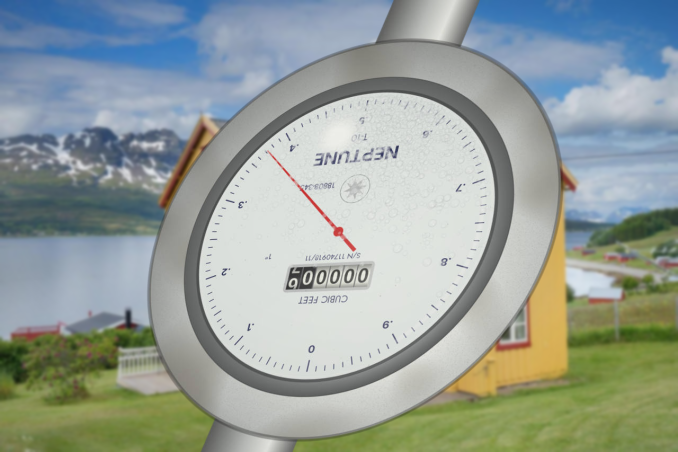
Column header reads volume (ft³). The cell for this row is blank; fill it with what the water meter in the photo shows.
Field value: 6.37 ft³
